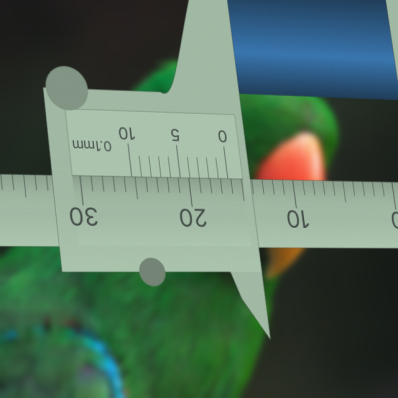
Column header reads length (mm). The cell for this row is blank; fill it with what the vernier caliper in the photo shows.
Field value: 16.3 mm
